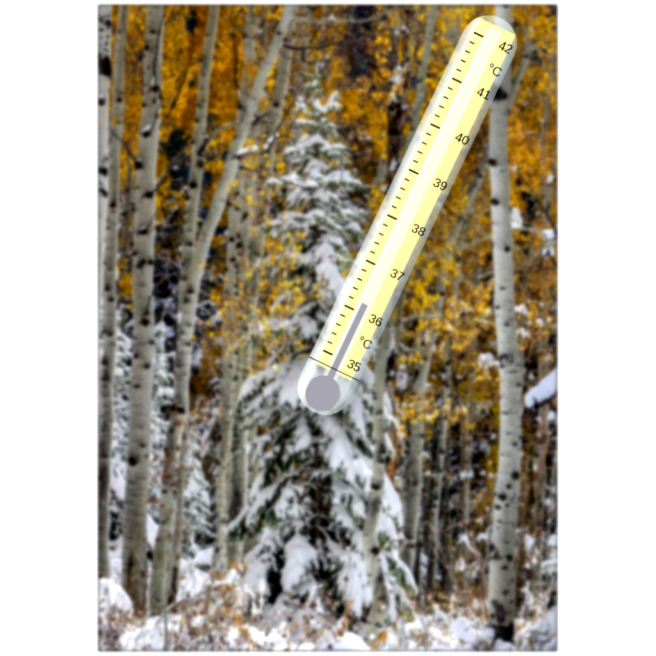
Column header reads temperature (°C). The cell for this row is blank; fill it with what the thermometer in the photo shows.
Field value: 36.2 °C
